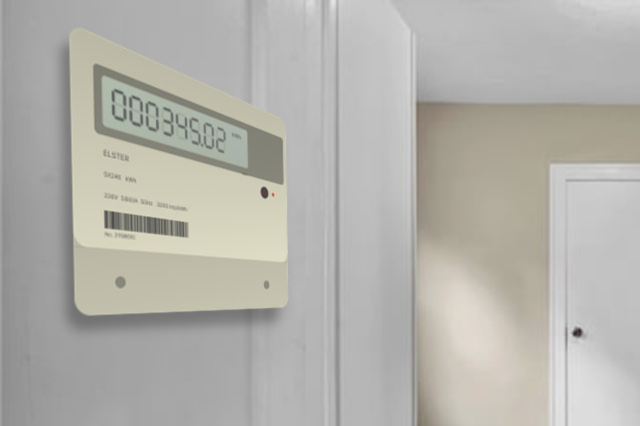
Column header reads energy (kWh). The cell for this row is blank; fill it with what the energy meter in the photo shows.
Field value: 345.02 kWh
